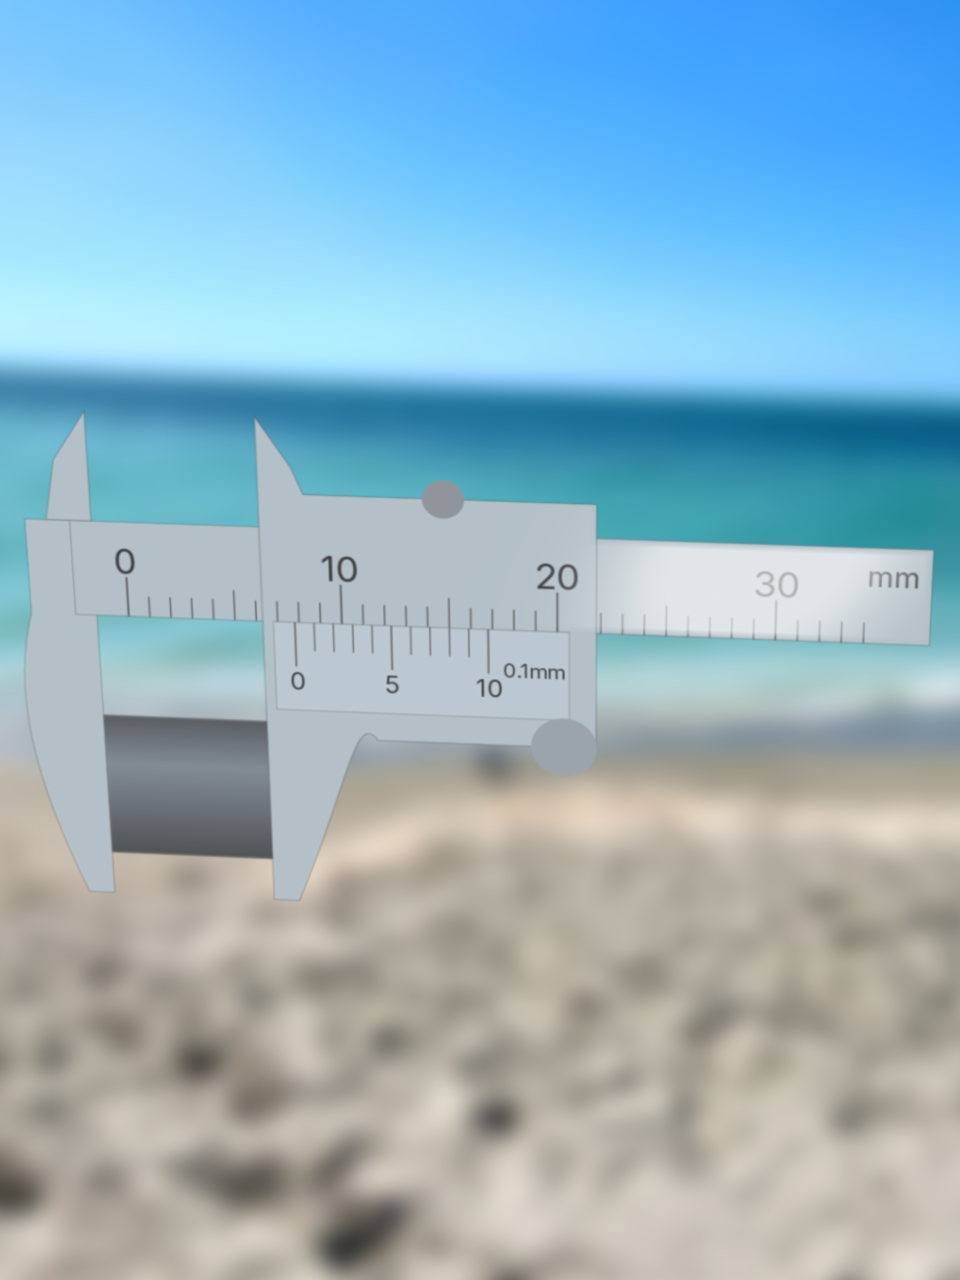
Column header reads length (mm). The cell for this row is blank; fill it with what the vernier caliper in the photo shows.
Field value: 7.8 mm
